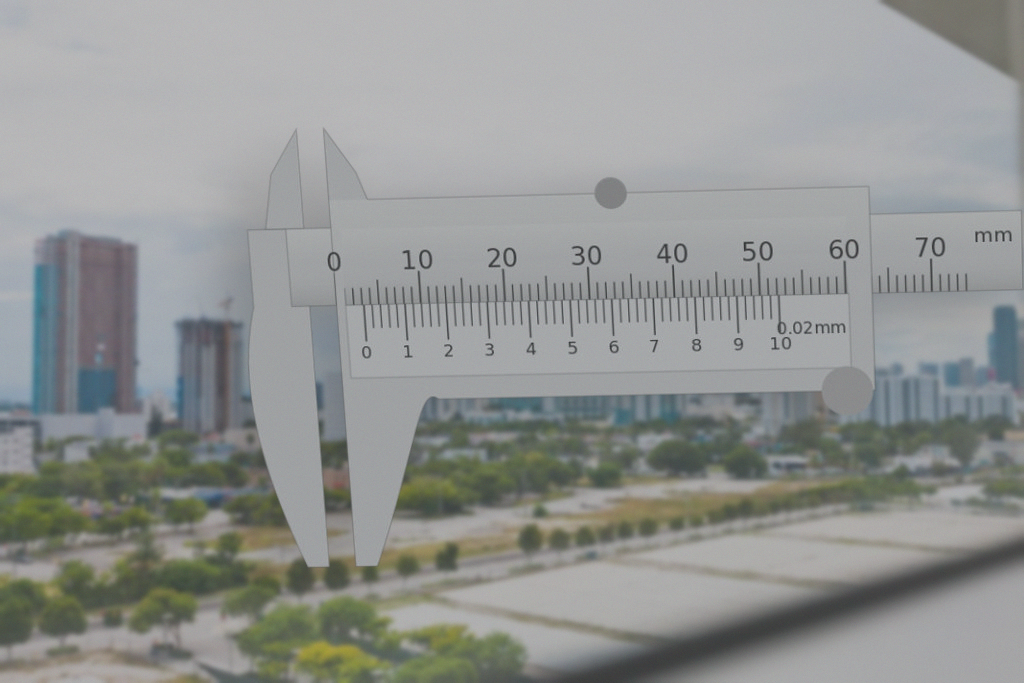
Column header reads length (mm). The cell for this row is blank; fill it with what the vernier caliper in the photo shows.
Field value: 3.2 mm
